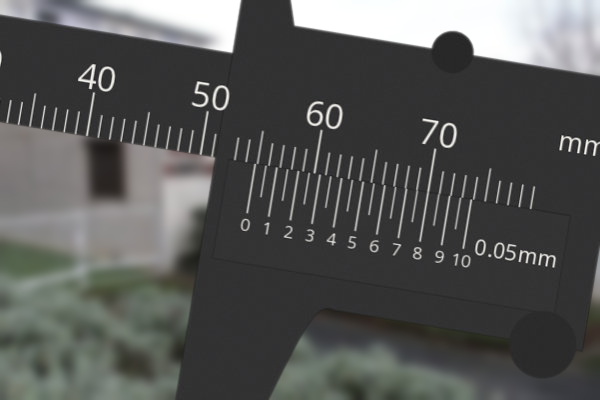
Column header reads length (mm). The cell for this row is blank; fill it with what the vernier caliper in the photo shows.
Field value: 54.8 mm
